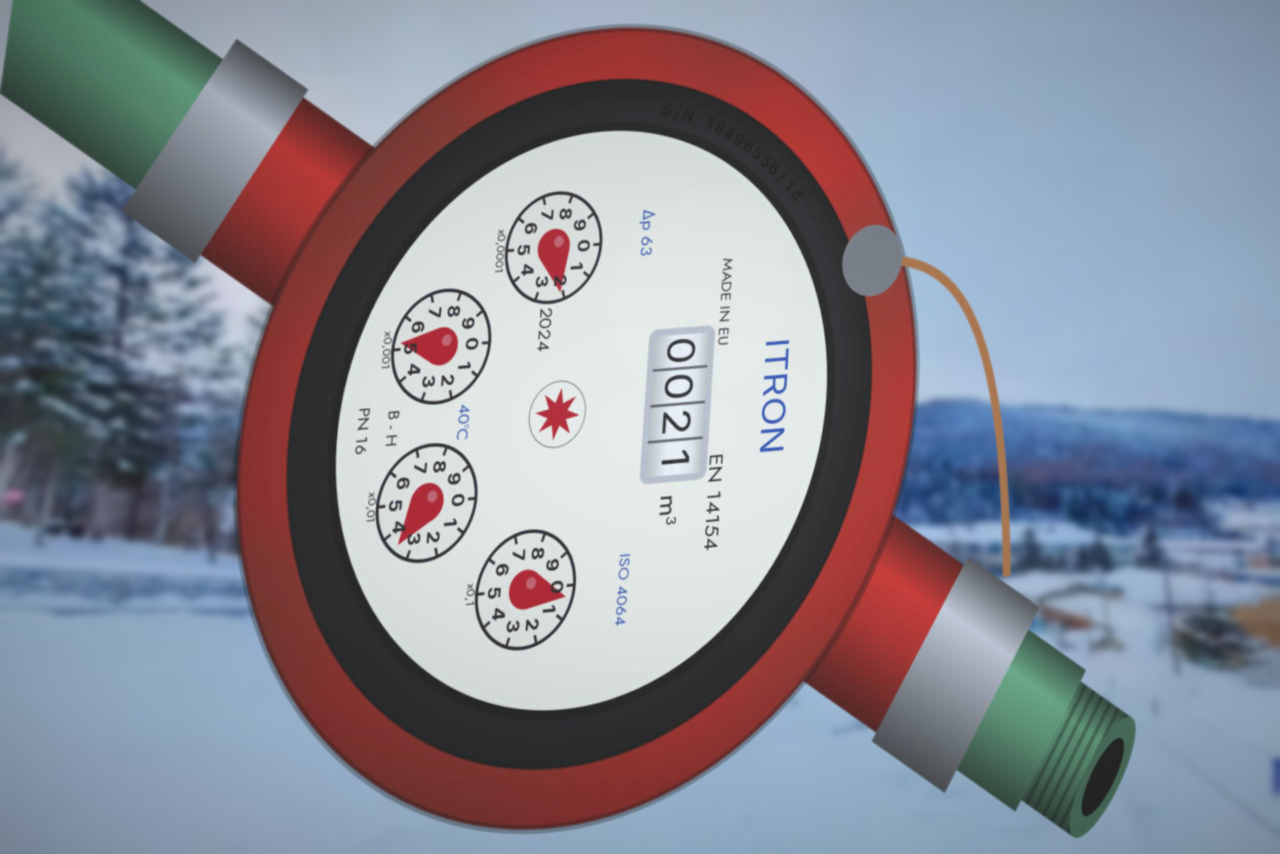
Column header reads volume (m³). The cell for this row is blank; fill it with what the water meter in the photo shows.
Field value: 21.0352 m³
